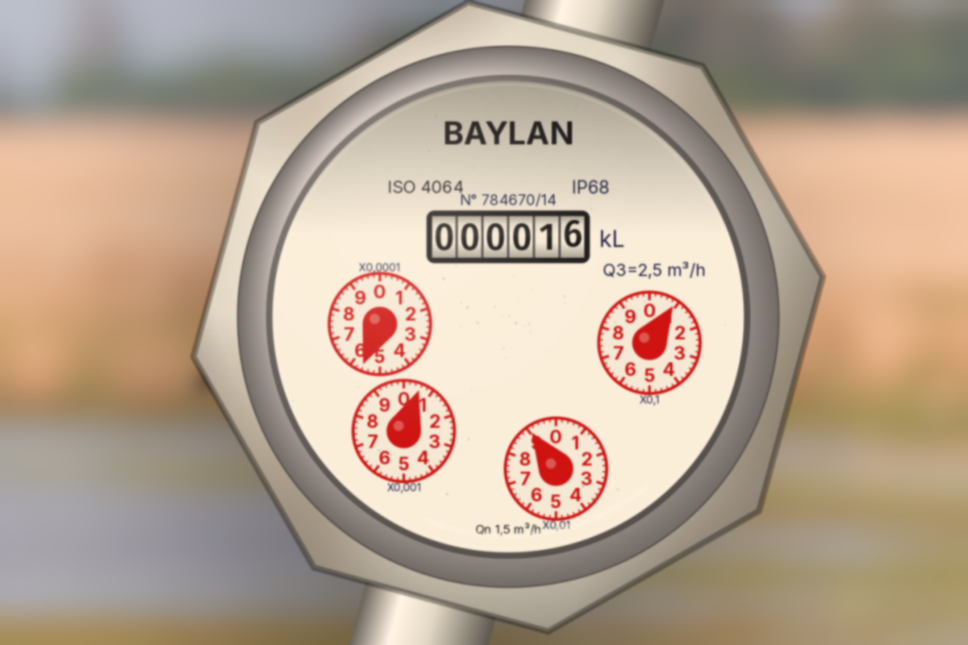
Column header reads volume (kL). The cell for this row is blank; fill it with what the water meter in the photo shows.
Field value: 16.0905 kL
